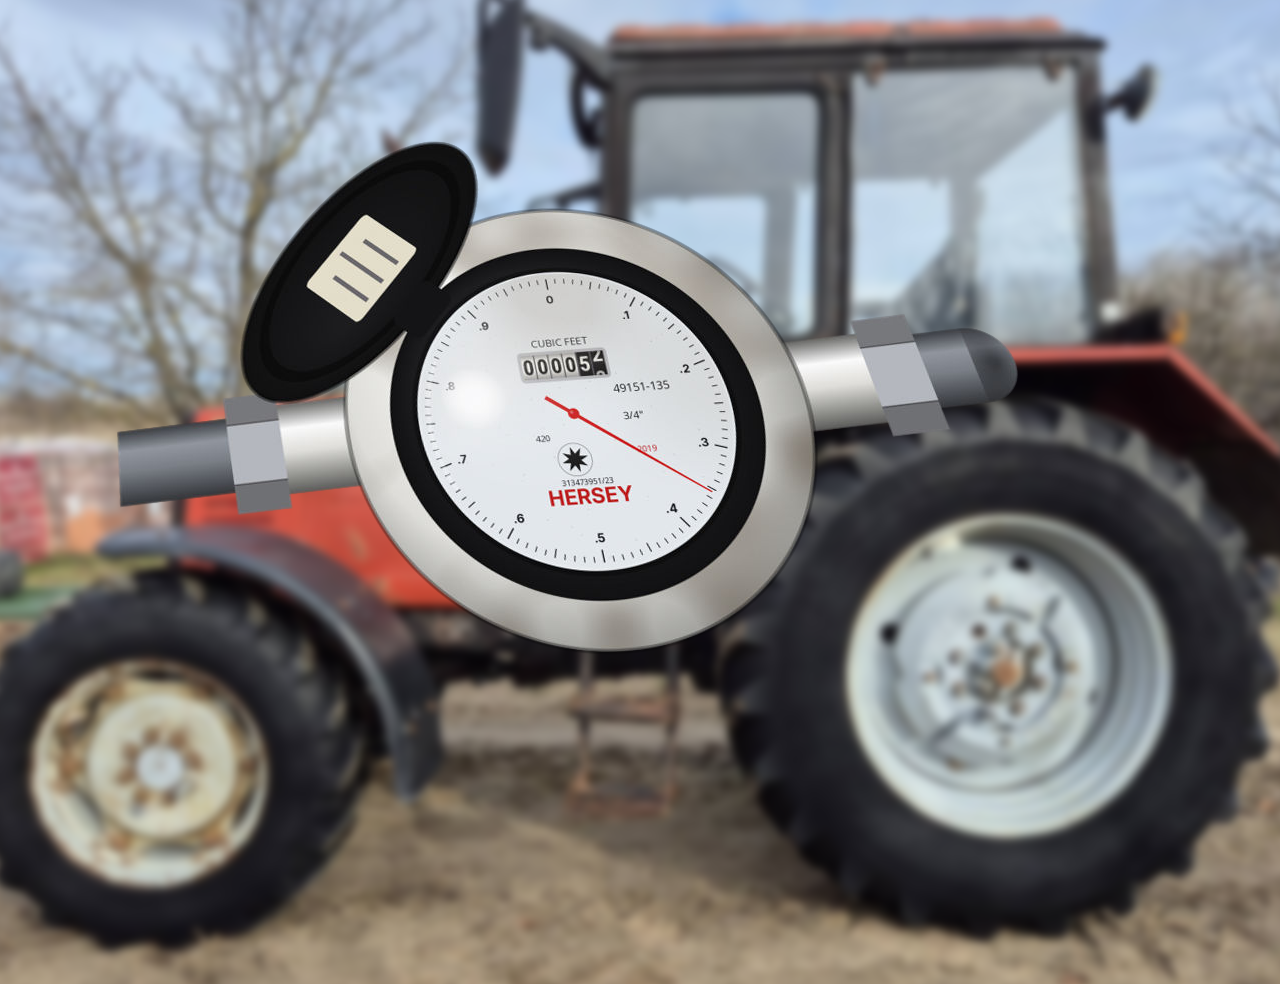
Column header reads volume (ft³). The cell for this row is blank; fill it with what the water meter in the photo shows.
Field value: 52.35 ft³
